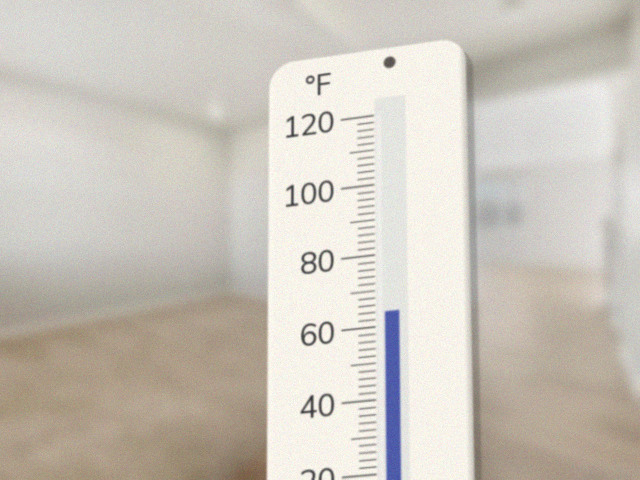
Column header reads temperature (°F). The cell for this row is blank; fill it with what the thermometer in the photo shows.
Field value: 64 °F
